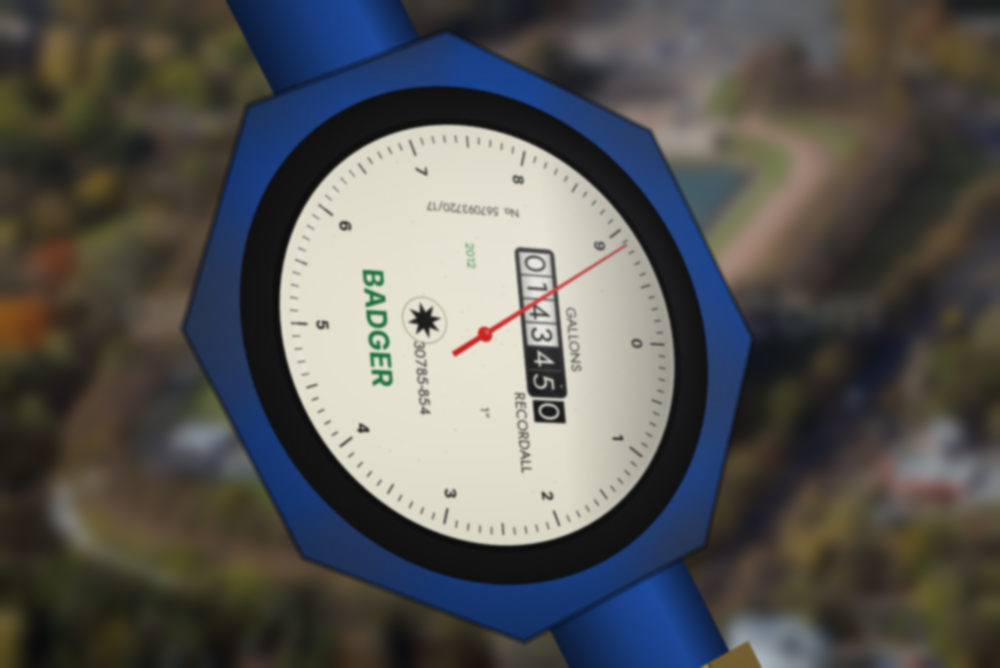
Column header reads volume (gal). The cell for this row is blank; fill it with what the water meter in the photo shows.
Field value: 143449.1 gal
